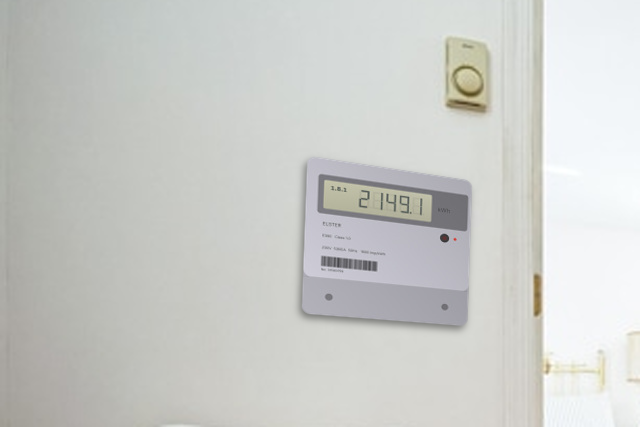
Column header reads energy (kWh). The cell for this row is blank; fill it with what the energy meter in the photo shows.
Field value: 2149.1 kWh
